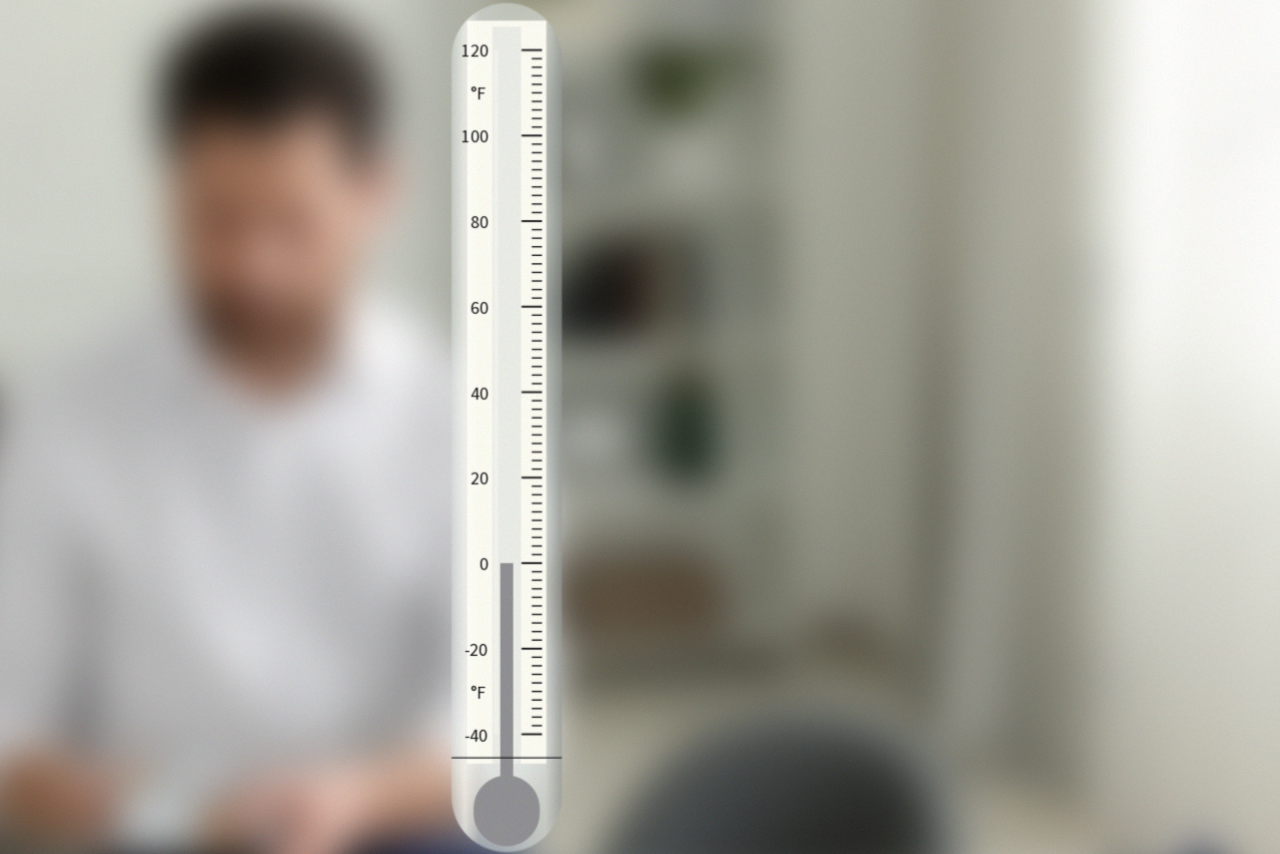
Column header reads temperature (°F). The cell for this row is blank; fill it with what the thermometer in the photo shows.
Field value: 0 °F
